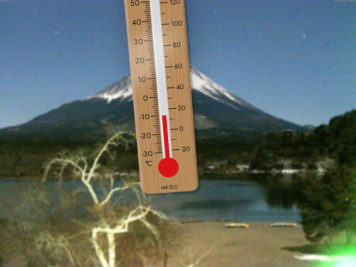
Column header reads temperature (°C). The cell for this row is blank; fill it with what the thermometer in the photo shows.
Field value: -10 °C
